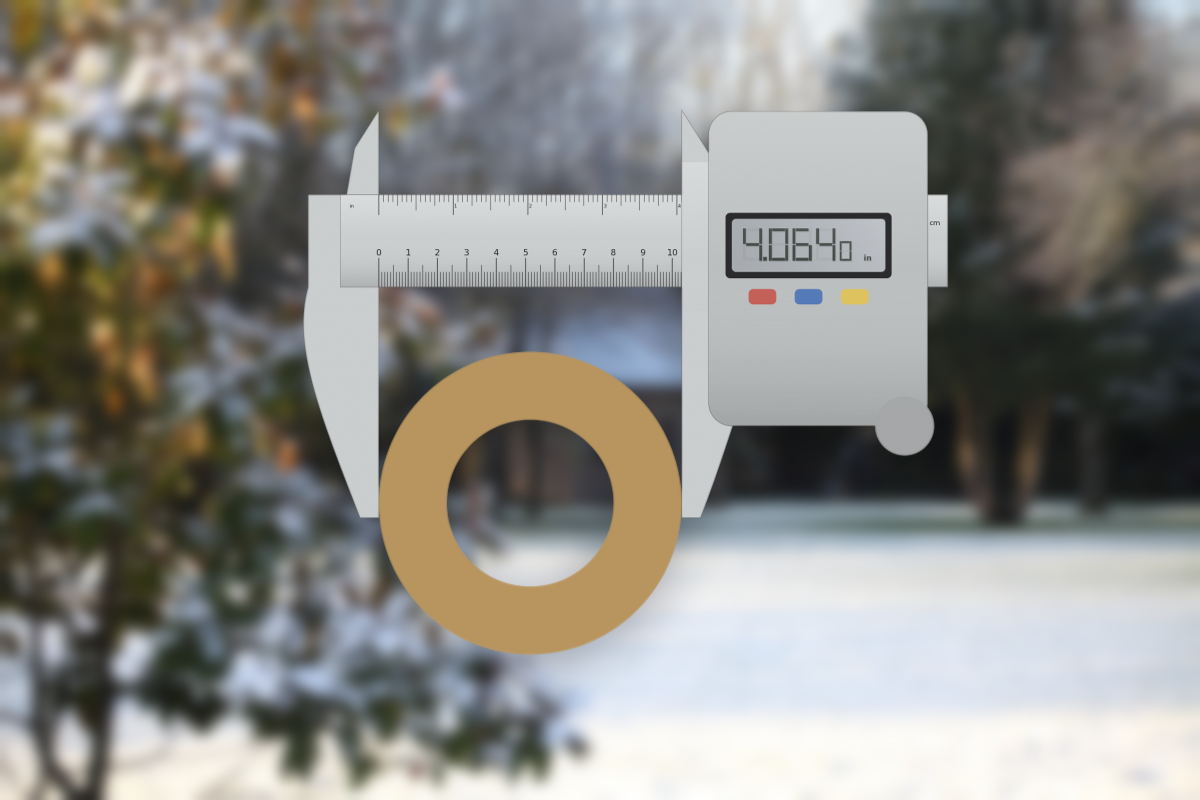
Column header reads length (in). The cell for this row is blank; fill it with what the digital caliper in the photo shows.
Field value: 4.0640 in
